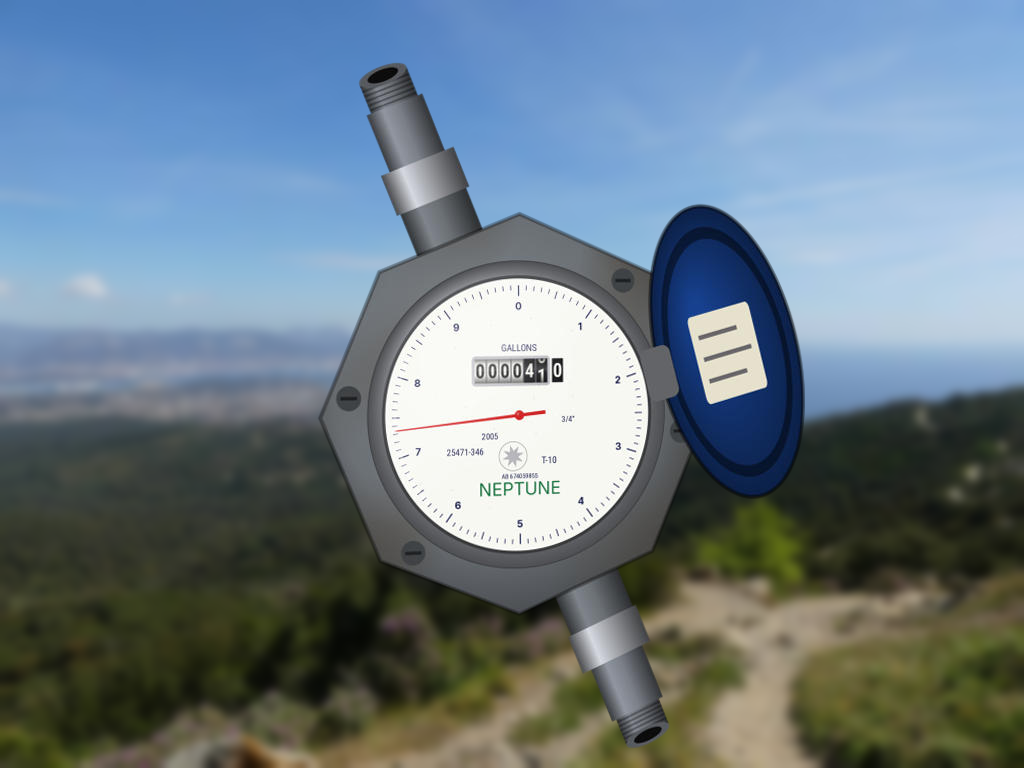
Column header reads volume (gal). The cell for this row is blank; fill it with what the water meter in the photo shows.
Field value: 407.3 gal
